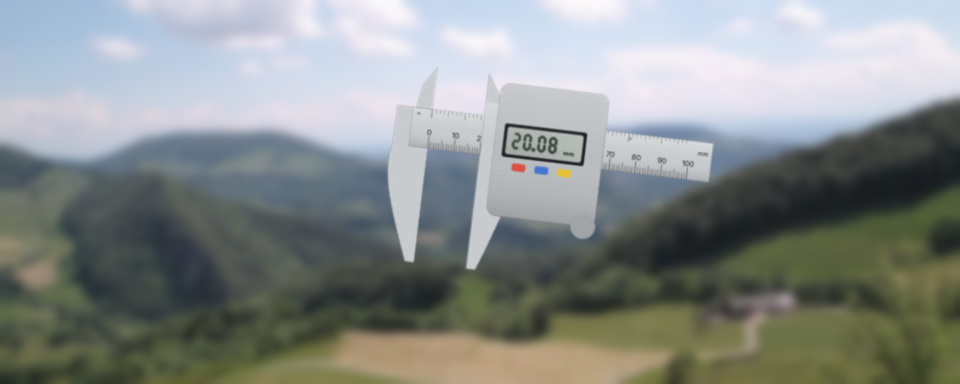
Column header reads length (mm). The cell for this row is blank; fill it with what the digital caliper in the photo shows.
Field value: 20.08 mm
